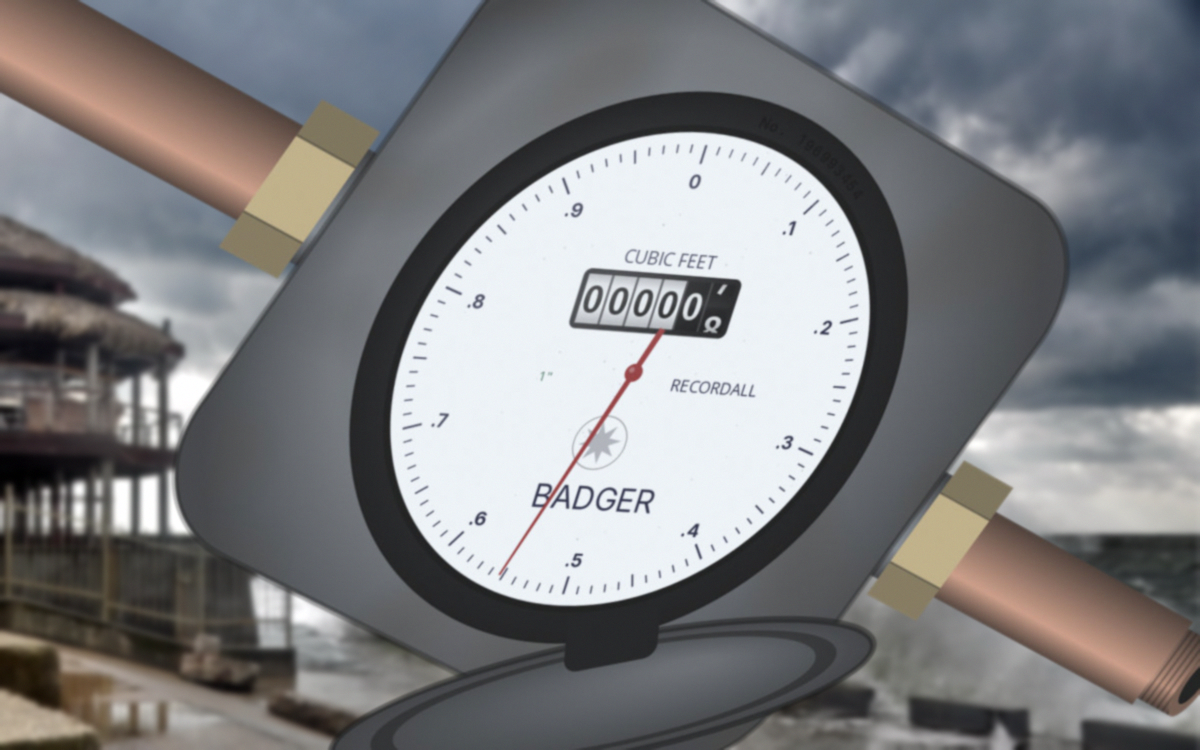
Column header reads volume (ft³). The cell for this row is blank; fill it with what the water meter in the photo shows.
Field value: 7.55 ft³
